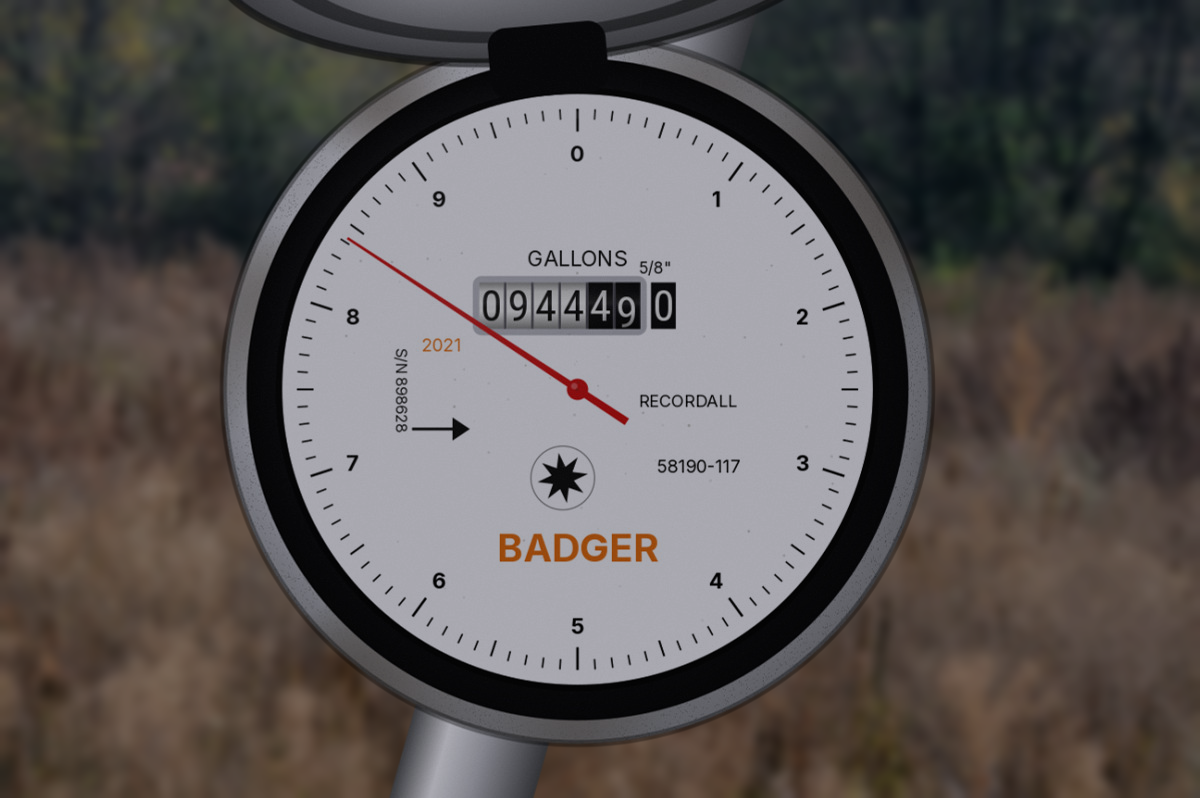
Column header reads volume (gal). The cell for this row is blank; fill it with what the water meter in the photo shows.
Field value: 944488.4 gal
